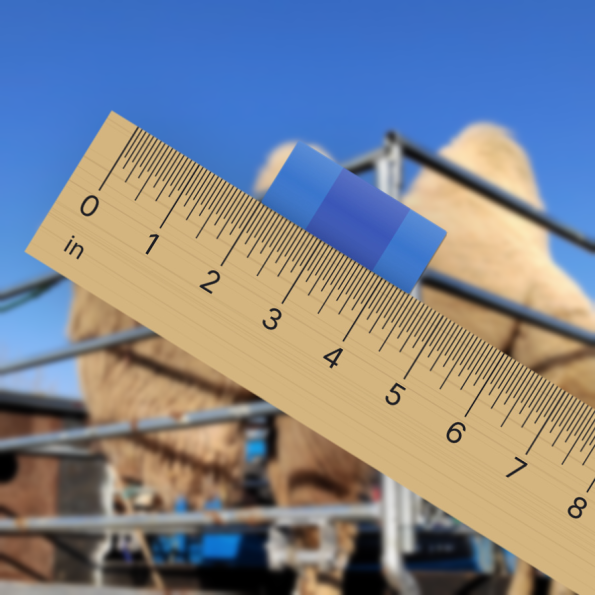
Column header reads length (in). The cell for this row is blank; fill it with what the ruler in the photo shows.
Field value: 2.4375 in
